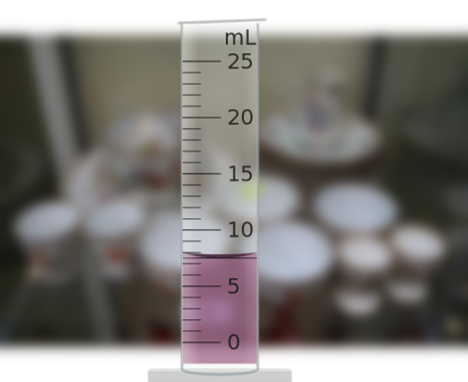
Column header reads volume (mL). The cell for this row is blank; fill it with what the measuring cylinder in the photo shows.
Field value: 7.5 mL
